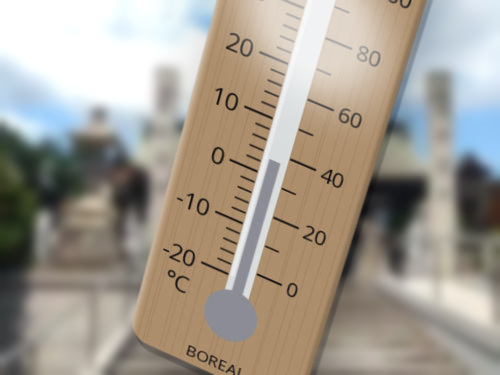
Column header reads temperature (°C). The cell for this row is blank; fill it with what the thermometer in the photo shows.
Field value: 3 °C
